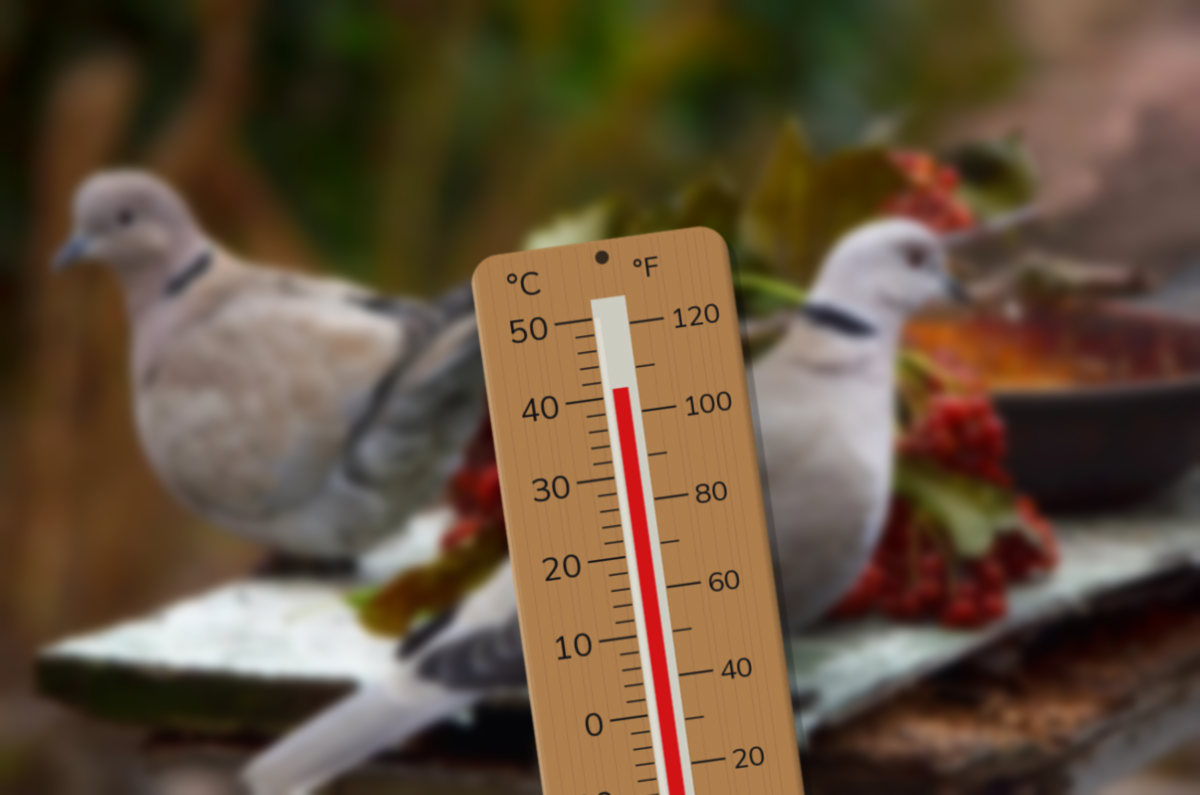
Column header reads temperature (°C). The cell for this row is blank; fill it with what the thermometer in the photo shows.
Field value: 41 °C
